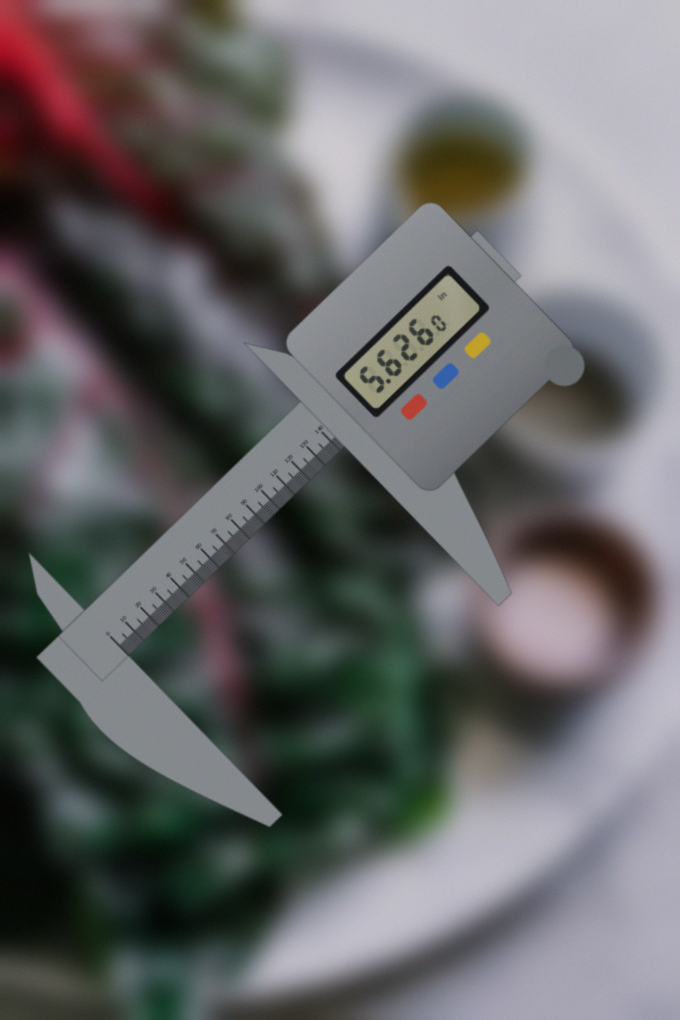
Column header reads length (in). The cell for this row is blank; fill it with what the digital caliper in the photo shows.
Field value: 5.6260 in
